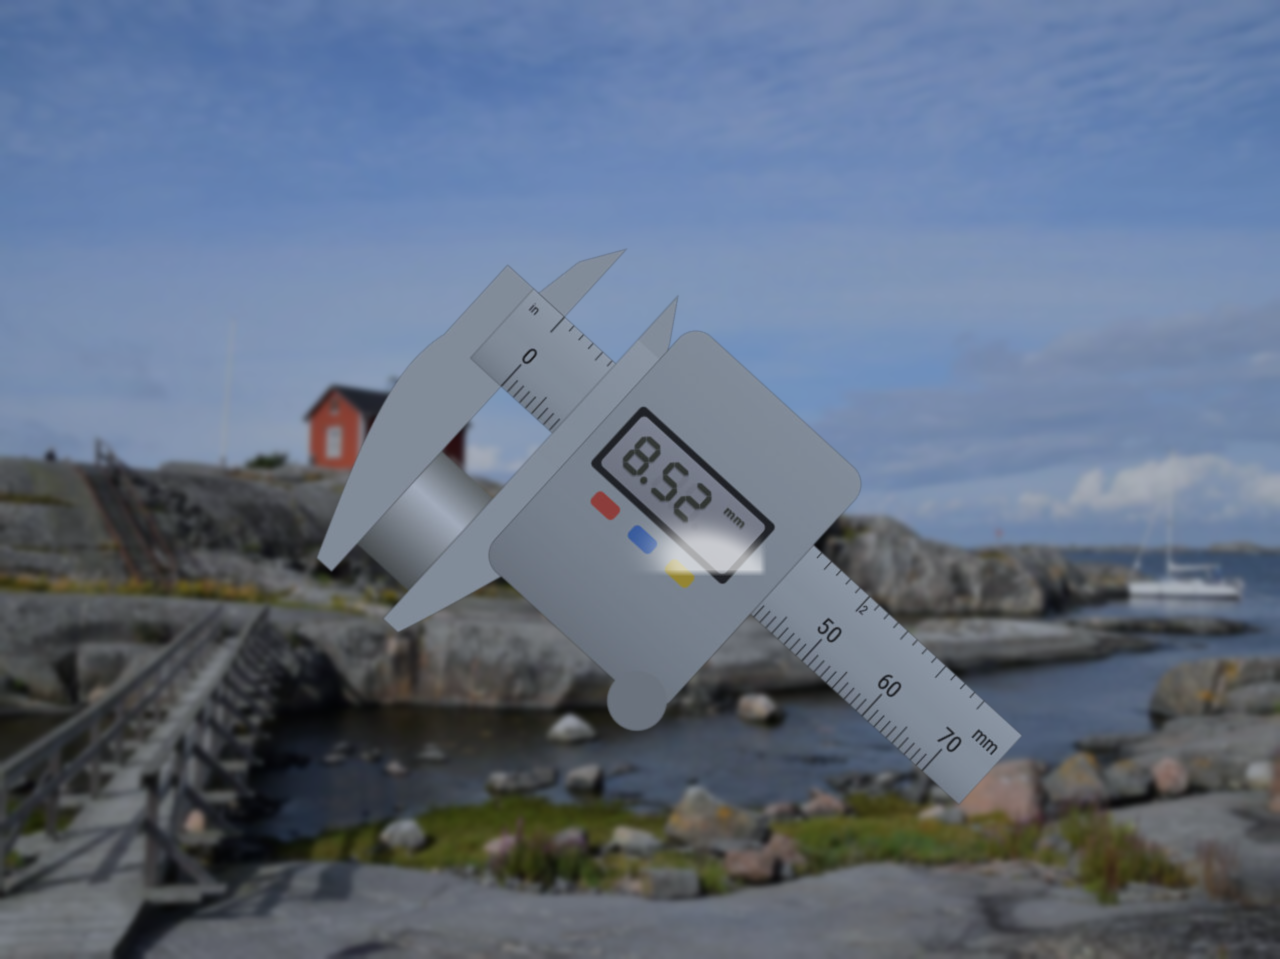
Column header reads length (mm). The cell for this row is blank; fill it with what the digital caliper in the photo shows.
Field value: 8.52 mm
